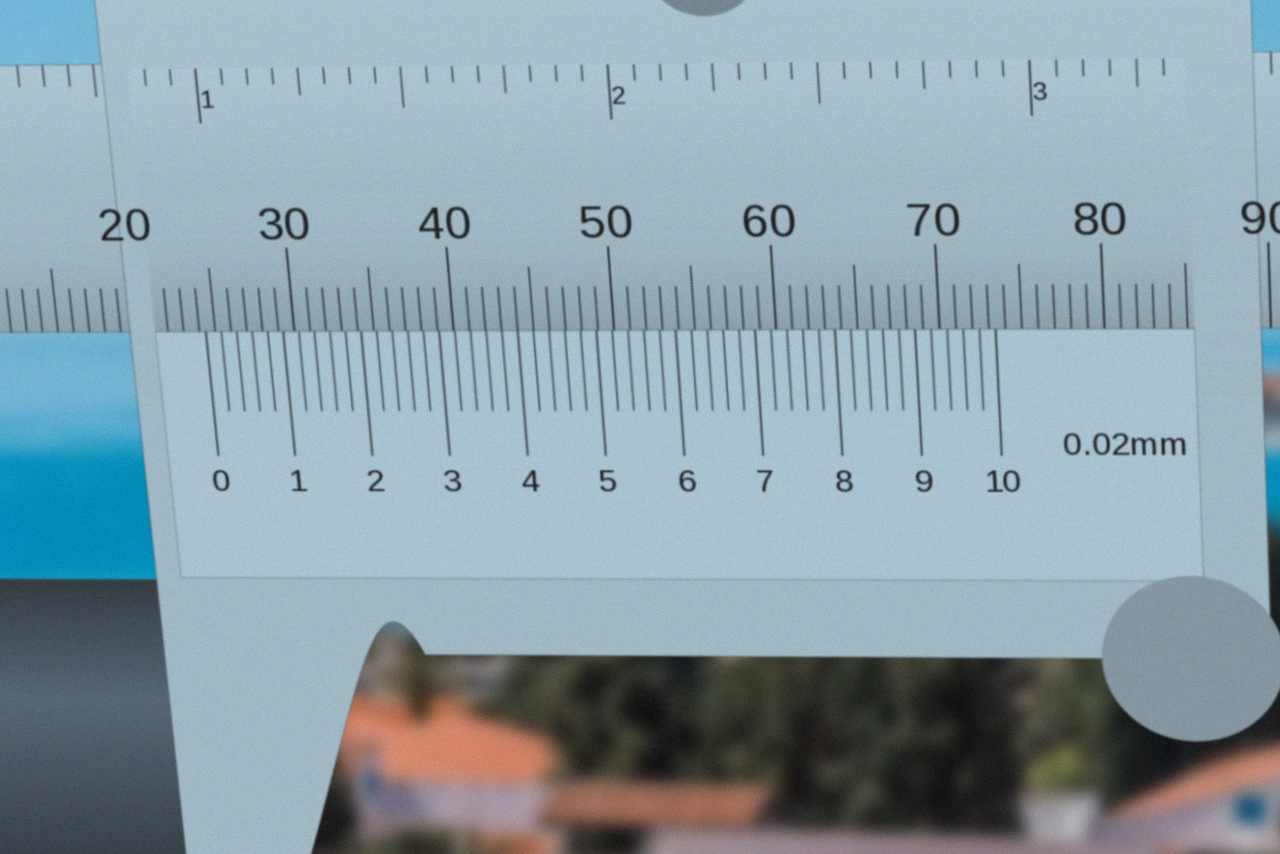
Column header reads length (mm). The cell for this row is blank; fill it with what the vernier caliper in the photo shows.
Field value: 24.4 mm
